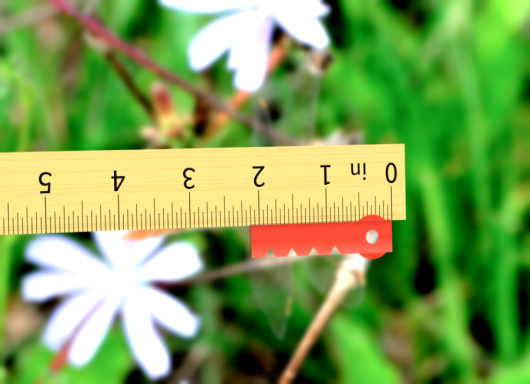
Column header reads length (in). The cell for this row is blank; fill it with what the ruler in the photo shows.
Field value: 2.125 in
